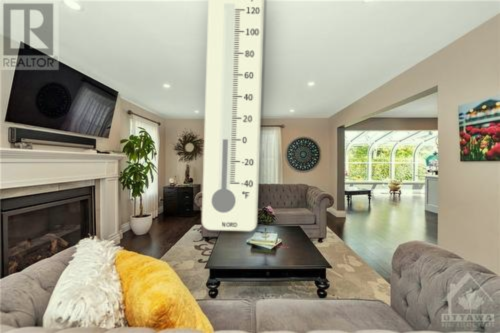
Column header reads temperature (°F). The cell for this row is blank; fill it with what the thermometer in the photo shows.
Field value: 0 °F
